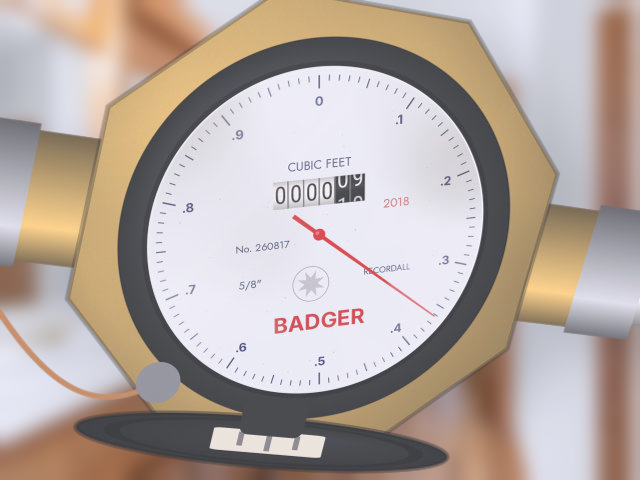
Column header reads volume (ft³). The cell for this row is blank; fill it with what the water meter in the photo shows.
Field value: 9.36 ft³
